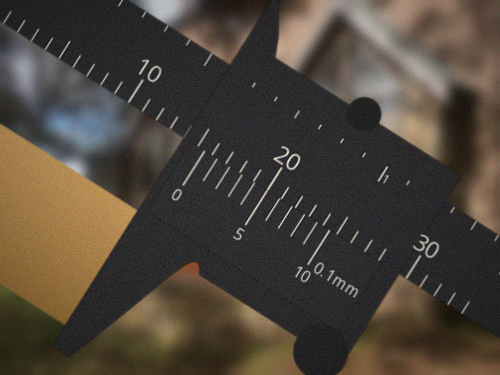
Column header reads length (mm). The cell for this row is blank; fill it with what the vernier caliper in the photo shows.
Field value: 15.5 mm
